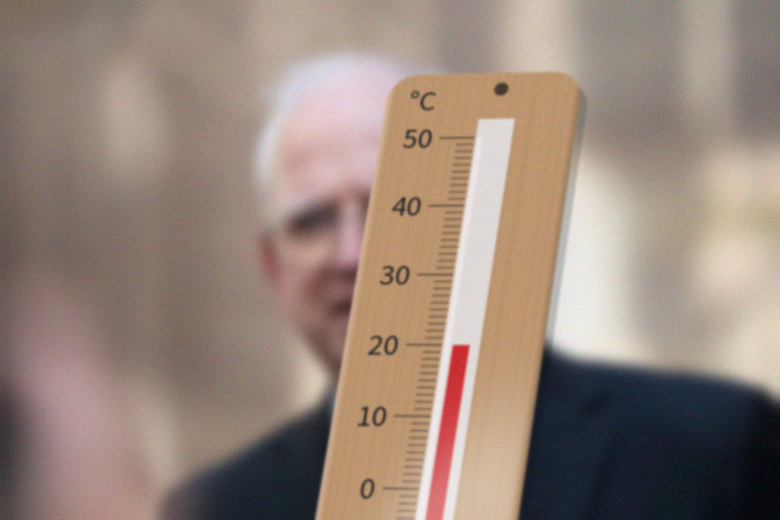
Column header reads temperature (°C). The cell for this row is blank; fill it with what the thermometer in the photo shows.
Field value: 20 °C
